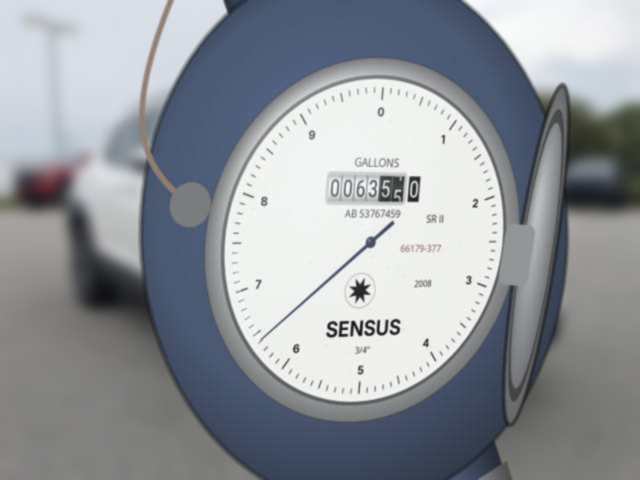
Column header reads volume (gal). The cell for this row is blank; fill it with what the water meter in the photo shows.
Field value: 63546.4 gal
